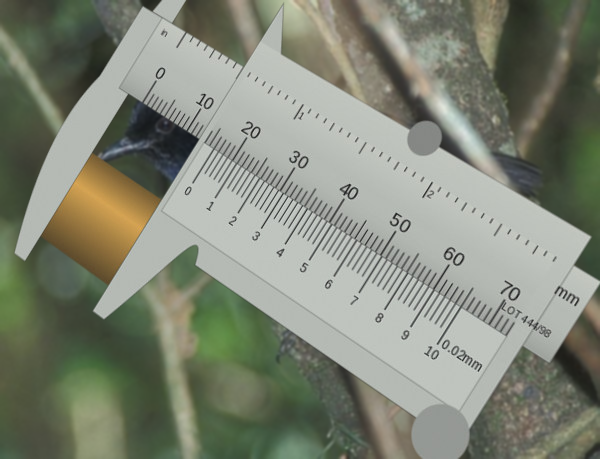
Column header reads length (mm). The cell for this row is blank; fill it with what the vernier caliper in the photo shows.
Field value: 16.0 mm
